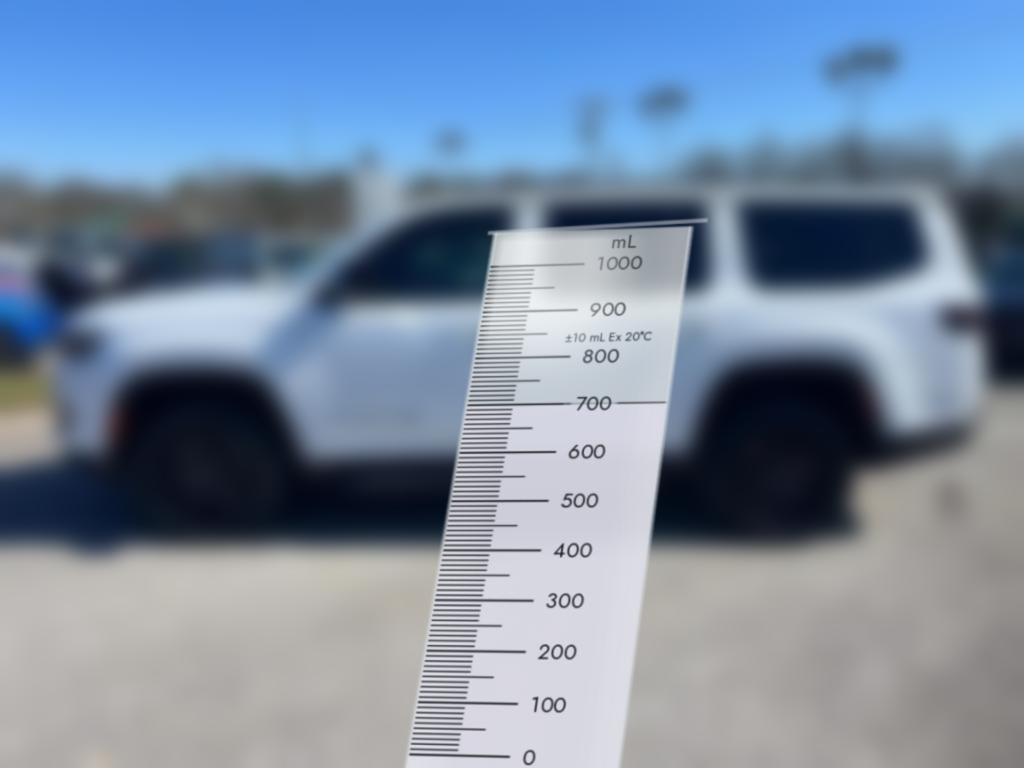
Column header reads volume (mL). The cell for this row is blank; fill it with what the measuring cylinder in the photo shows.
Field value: 700 mL
